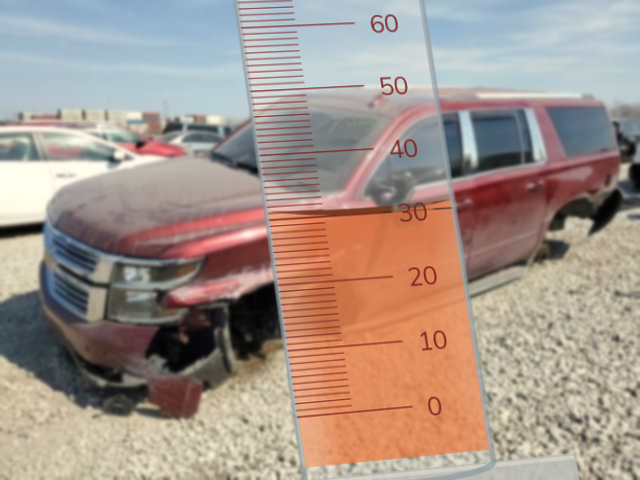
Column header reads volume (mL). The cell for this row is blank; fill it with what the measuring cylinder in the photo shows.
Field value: 30 mL
